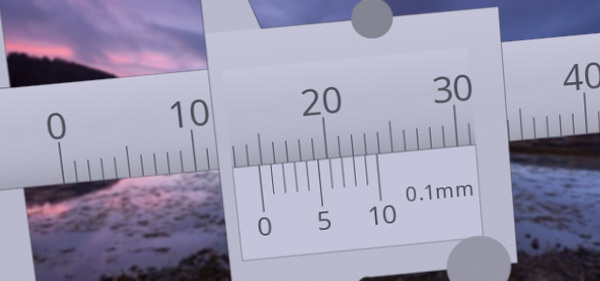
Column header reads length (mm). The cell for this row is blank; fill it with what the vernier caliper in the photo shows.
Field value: 14.8 mm
